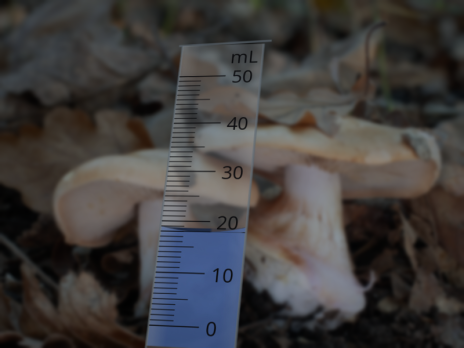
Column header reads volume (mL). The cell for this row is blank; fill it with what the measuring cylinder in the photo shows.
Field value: 18 mL
